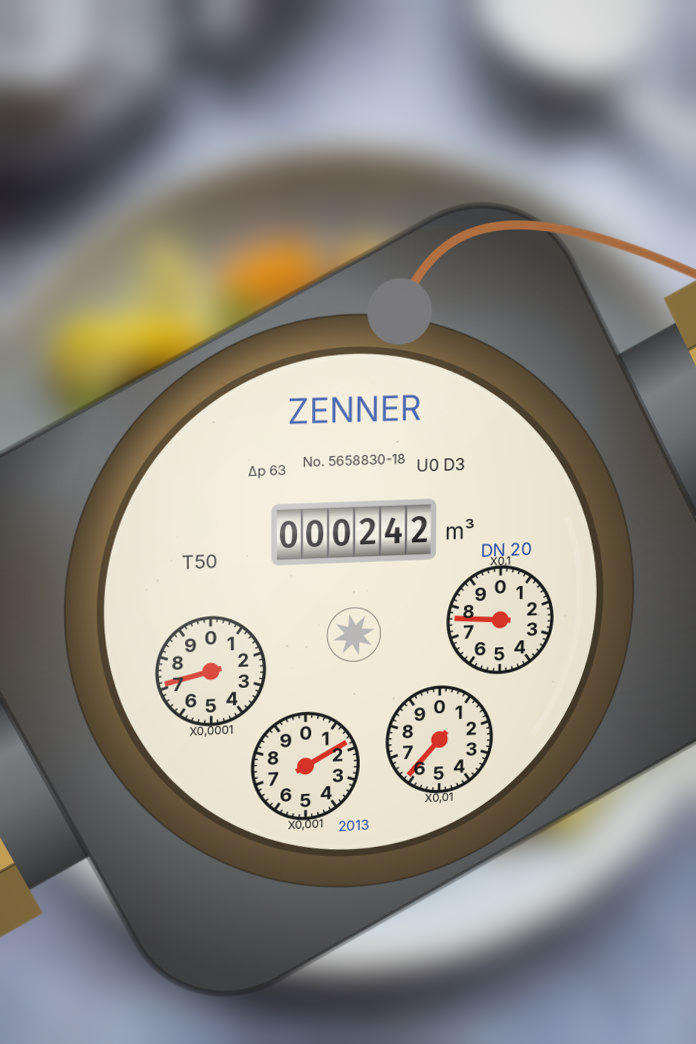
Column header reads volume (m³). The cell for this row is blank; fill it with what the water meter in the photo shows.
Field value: 242.7617 m³
